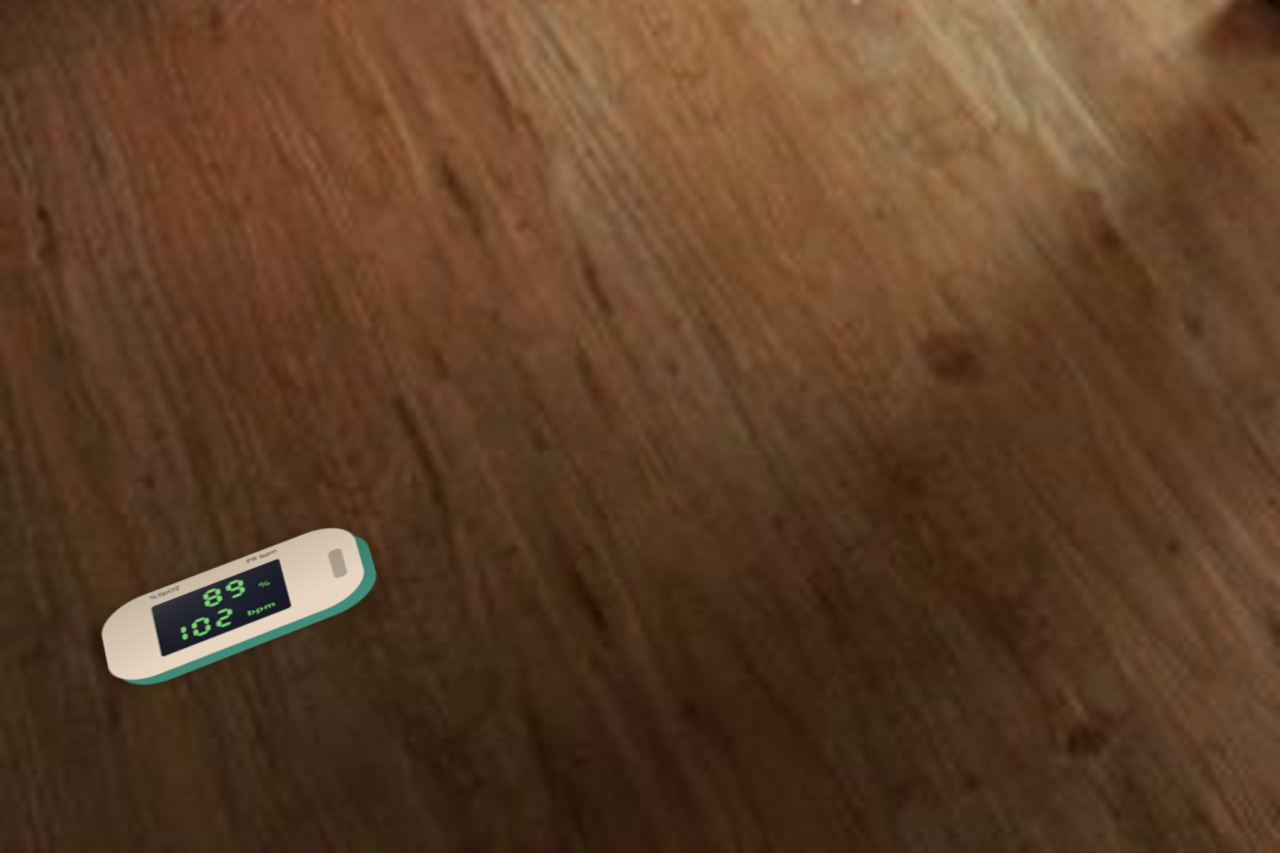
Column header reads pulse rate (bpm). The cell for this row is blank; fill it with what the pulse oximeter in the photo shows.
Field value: 102 bpm
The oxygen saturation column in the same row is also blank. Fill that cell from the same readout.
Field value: 89 %
